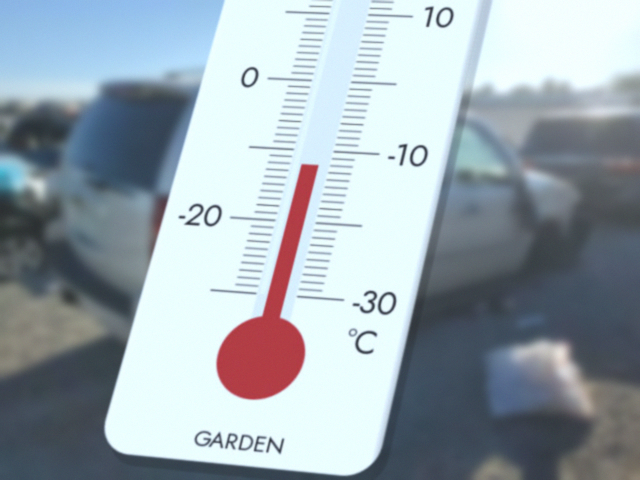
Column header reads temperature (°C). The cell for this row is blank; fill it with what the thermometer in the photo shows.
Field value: -12 °C
